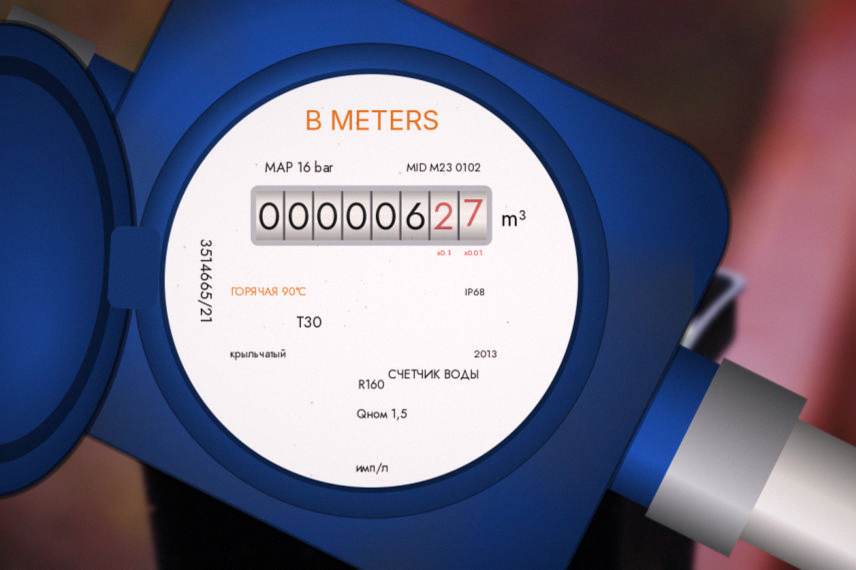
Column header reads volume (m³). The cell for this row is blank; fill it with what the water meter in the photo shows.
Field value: 6.27 m³
